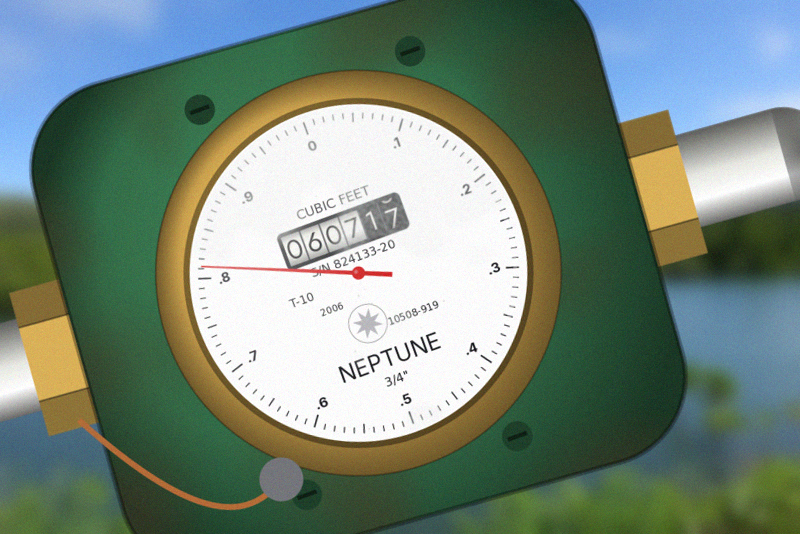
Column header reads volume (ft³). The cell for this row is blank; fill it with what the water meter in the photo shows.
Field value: 60716.81 ft³
